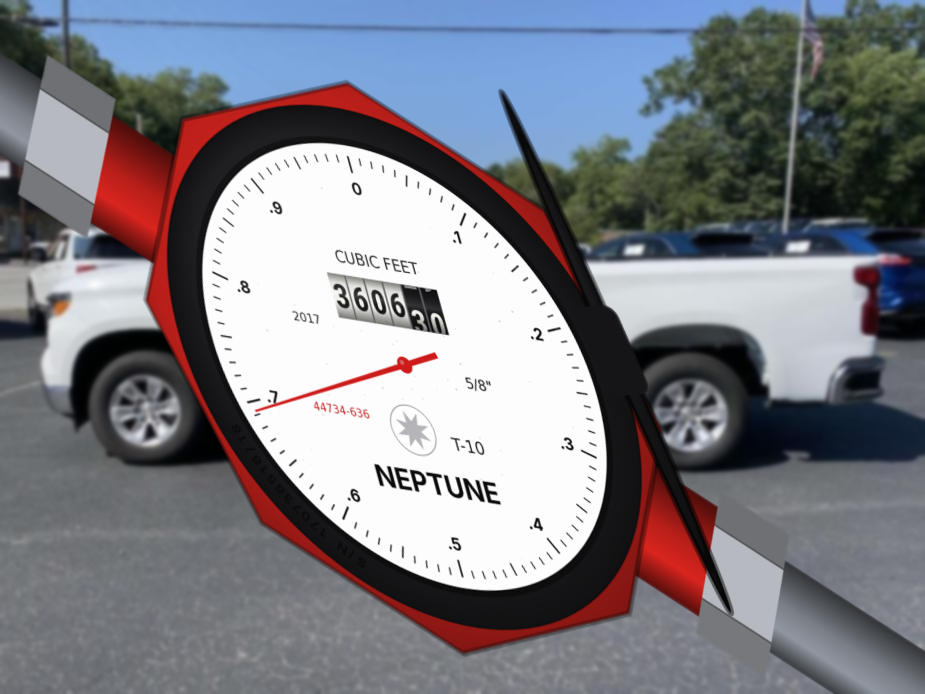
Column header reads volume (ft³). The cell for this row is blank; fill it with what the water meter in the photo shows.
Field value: 360629.69 ft³
